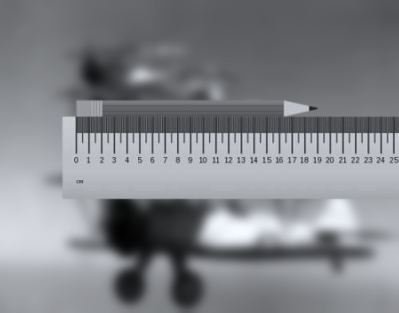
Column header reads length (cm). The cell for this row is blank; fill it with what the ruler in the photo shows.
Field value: 19 cm
